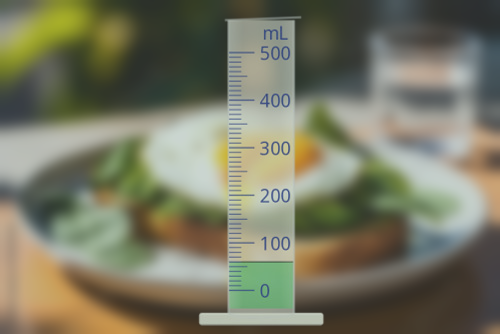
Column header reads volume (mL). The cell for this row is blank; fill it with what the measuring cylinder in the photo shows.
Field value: 60 mL
